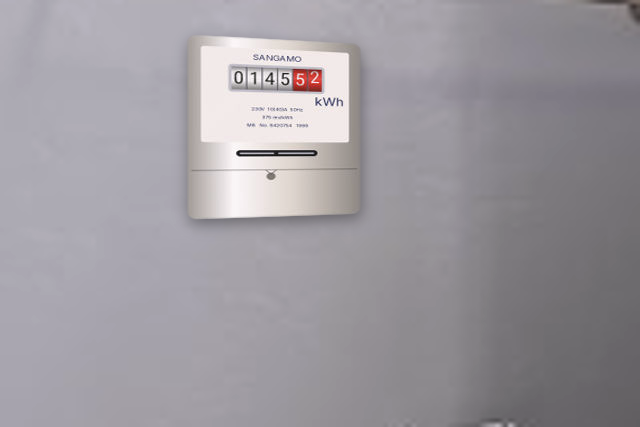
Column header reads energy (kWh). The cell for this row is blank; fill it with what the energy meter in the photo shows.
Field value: 145.52 kWh
